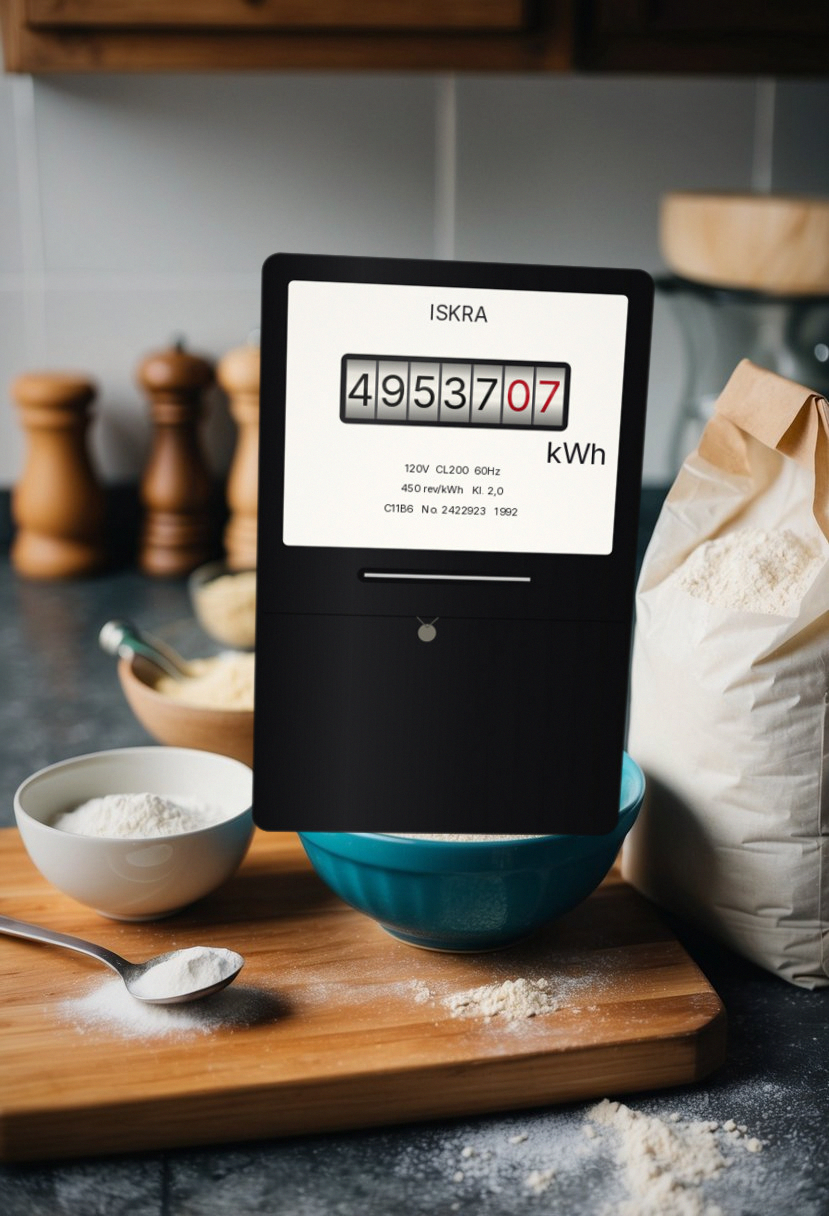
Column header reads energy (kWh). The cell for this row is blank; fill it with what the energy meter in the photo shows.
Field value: 49537.07 kWh
